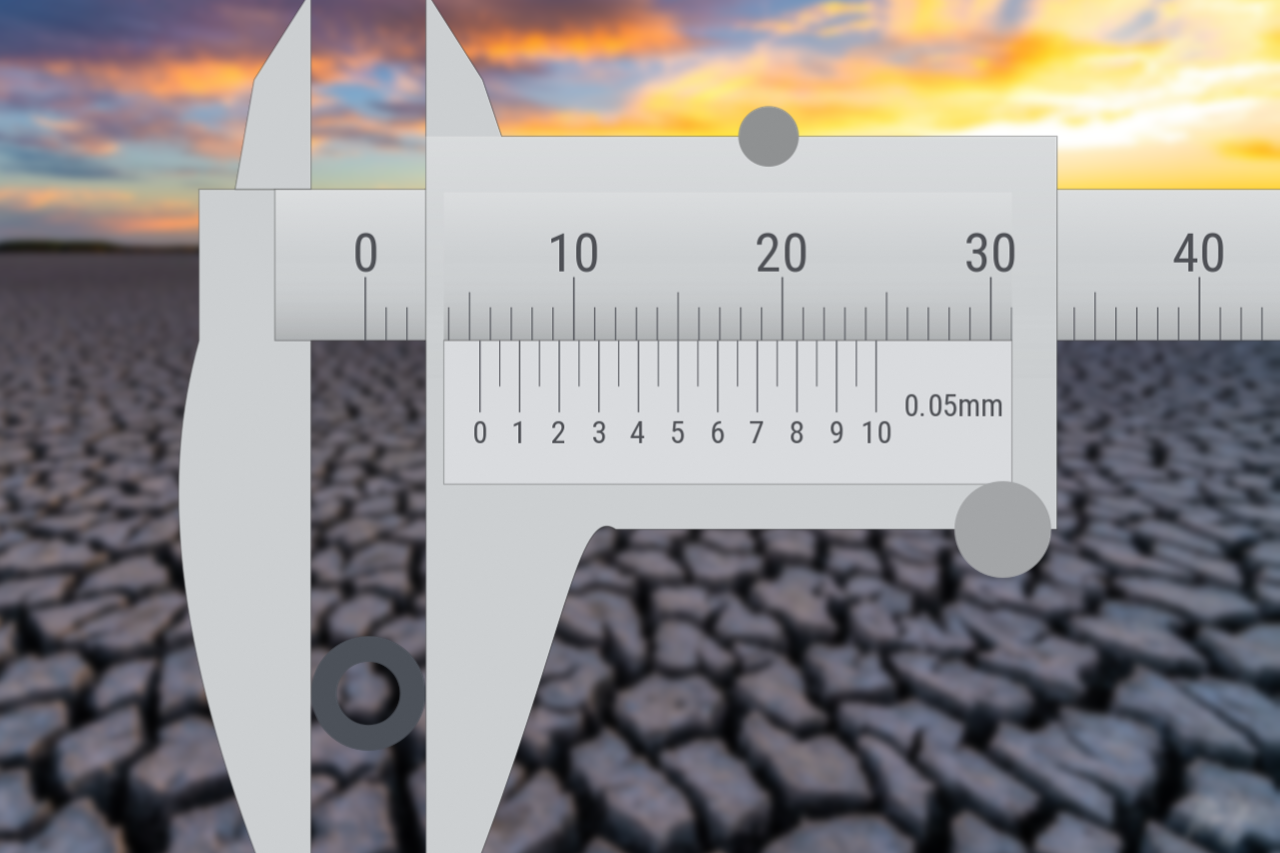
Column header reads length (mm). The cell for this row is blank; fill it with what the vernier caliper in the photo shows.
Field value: 5.5 mm
